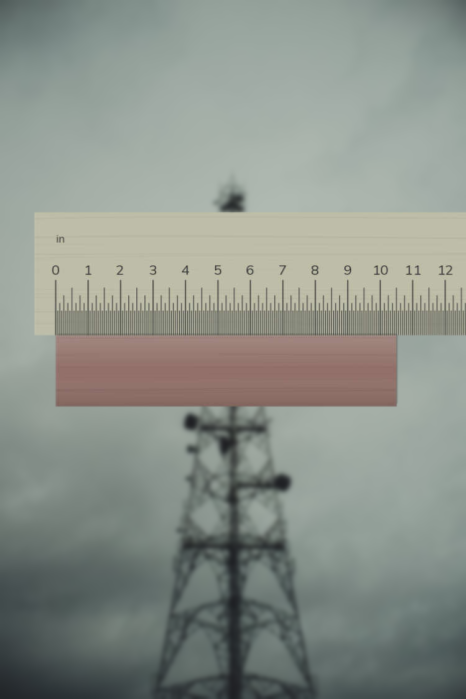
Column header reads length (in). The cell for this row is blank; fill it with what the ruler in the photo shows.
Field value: 10.5 in
